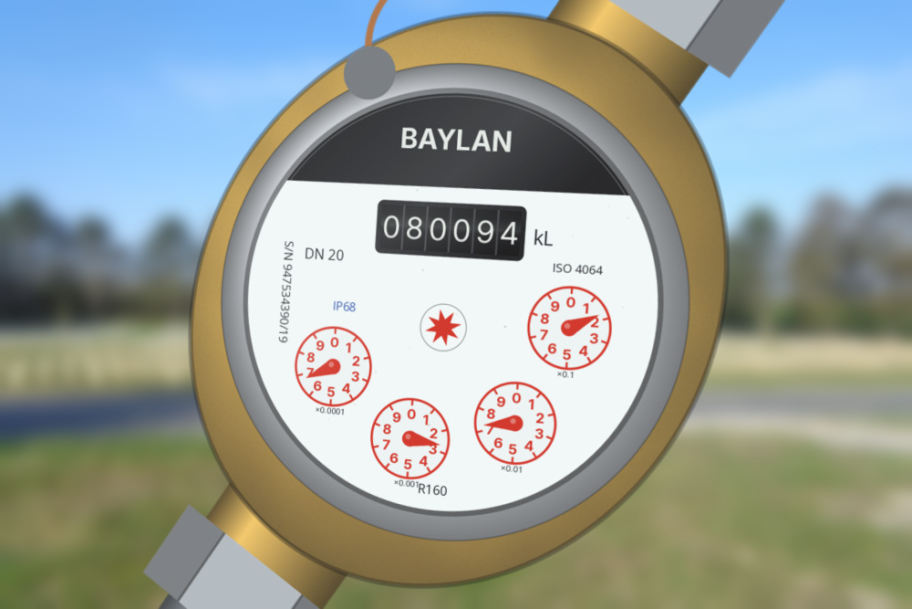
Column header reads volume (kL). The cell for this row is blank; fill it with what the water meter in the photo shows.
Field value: 80094.1726 kL
